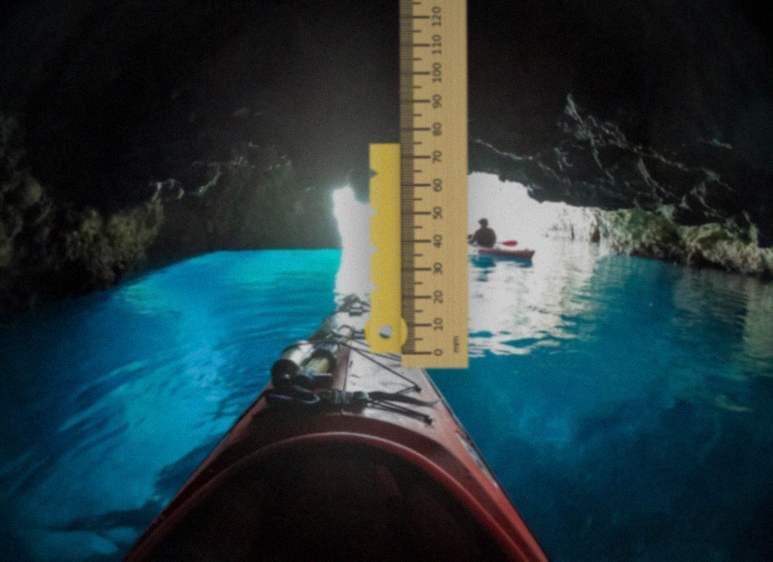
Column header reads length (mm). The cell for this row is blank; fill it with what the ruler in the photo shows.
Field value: 75 mm
